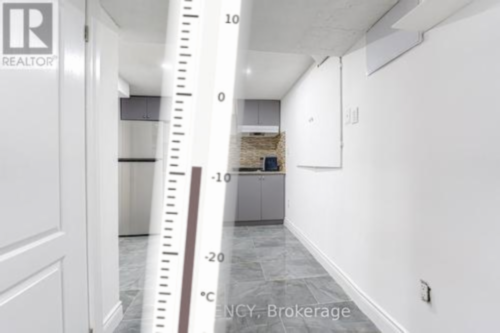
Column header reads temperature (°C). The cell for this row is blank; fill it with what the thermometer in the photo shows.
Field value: -9 °C
